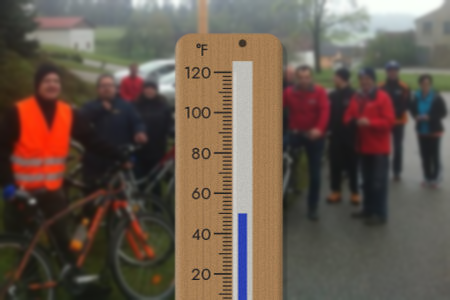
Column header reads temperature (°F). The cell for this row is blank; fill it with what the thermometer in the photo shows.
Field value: 50 °F
